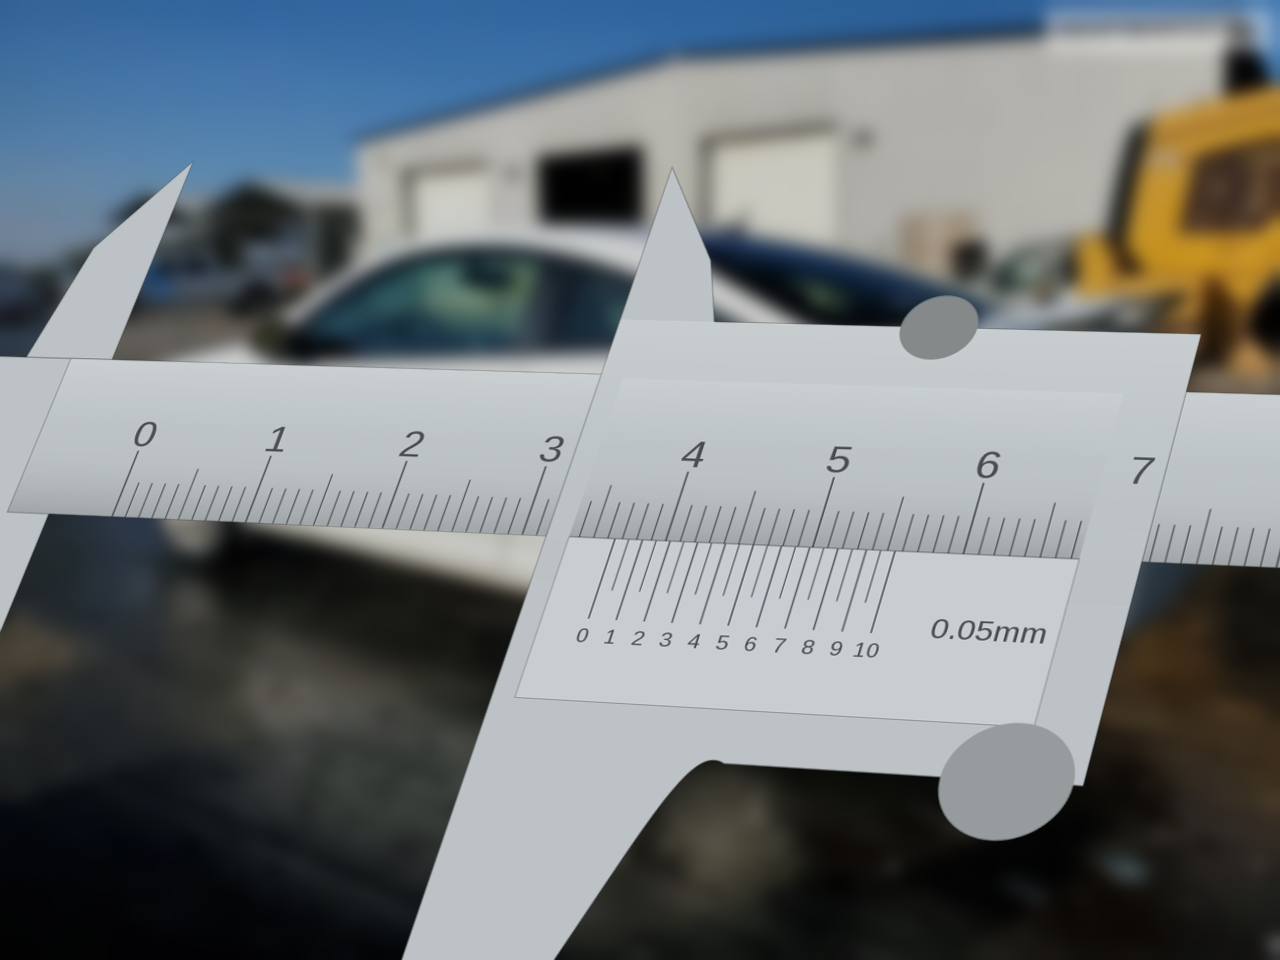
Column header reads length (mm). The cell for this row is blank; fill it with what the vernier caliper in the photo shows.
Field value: 36.5 mm
